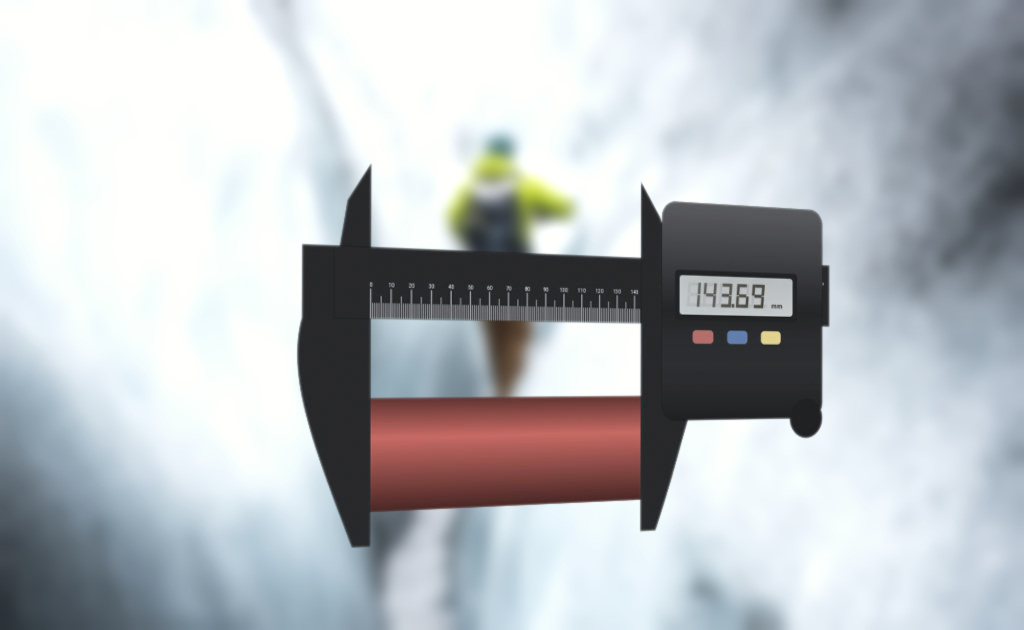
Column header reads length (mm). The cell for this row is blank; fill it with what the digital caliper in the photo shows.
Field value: 143.69 mm
